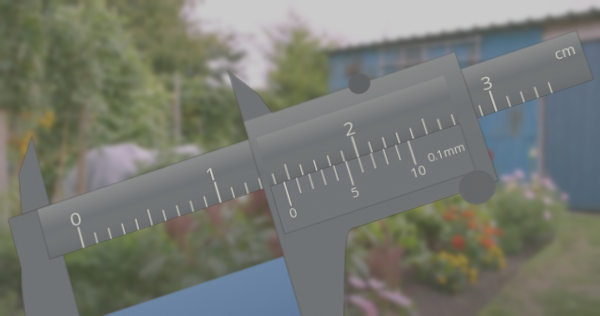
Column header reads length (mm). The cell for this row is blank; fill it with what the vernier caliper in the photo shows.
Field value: 14.6 mm
